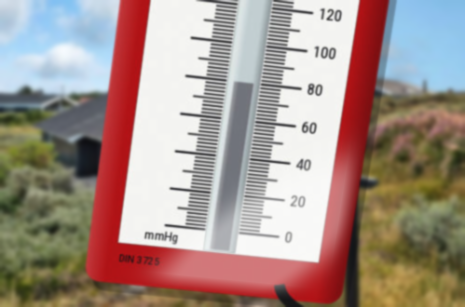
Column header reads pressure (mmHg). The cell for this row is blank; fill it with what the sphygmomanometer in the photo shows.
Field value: 80 mmHg
